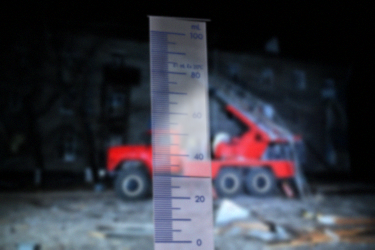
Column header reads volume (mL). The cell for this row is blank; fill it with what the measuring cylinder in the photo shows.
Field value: 30 mL
